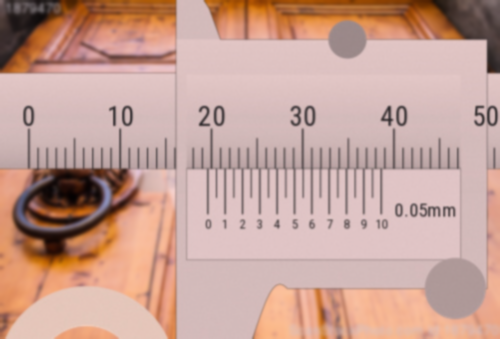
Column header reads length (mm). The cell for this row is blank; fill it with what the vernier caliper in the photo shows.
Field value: 19.6 mm
